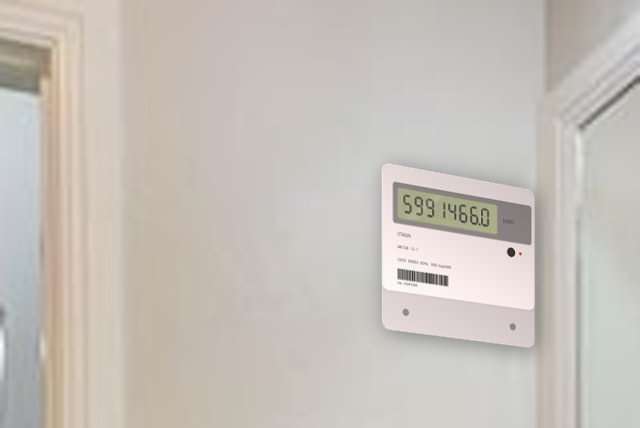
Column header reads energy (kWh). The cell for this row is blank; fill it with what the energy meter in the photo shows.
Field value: 5991466.0 kWh
